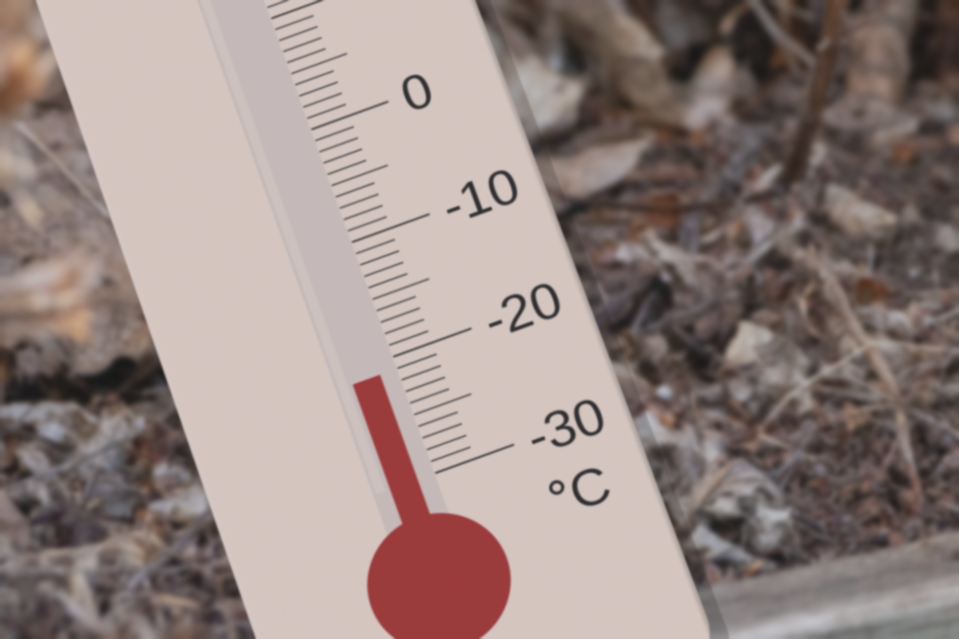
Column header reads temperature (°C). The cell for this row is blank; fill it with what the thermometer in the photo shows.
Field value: -21 °C
